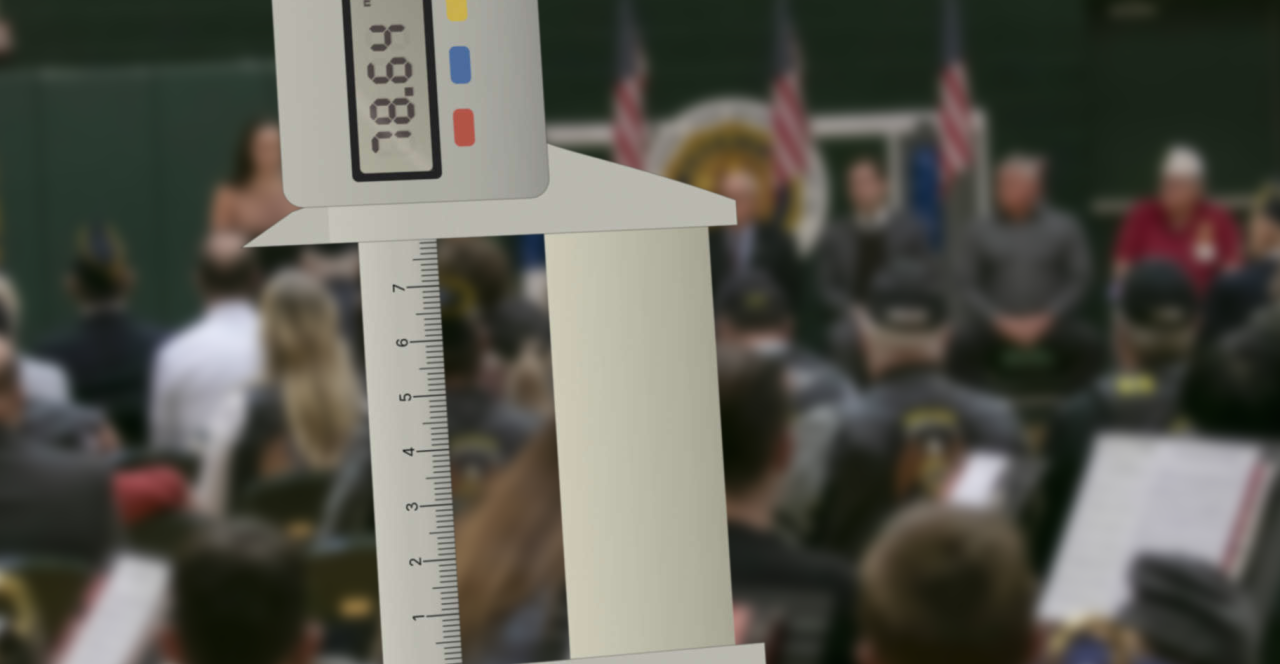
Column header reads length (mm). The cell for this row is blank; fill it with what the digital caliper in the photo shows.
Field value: 78.64 mm
